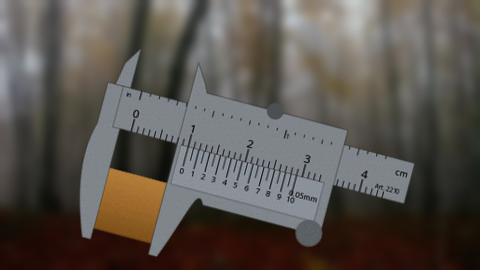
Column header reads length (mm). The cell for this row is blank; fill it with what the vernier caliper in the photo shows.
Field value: 10.0 mm
